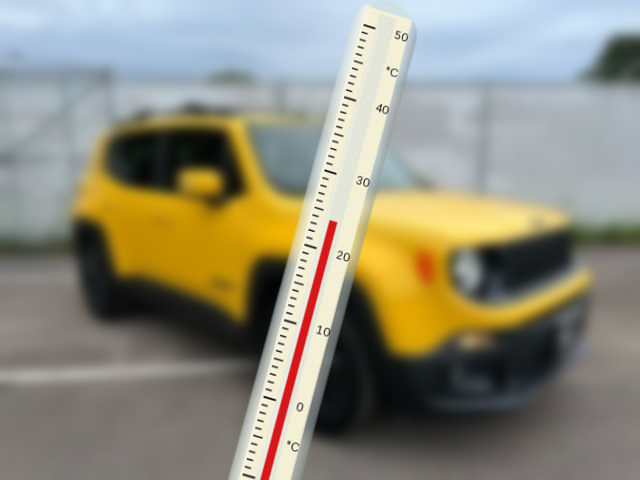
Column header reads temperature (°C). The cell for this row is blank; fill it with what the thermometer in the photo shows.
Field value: 24 °C
